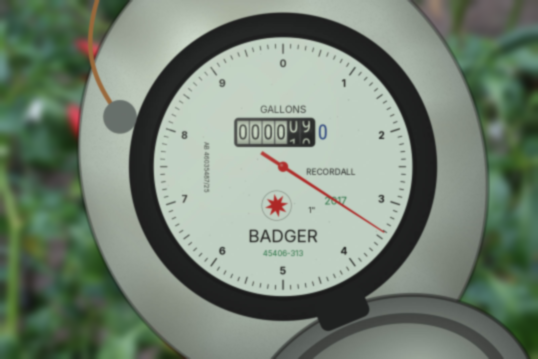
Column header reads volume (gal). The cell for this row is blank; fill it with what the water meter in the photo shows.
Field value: 93.4 gal
